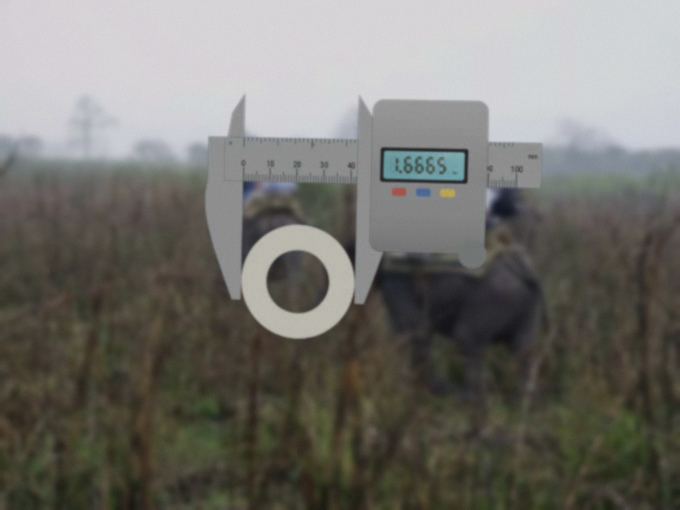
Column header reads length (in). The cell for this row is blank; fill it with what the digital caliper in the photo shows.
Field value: 1.6665 in
